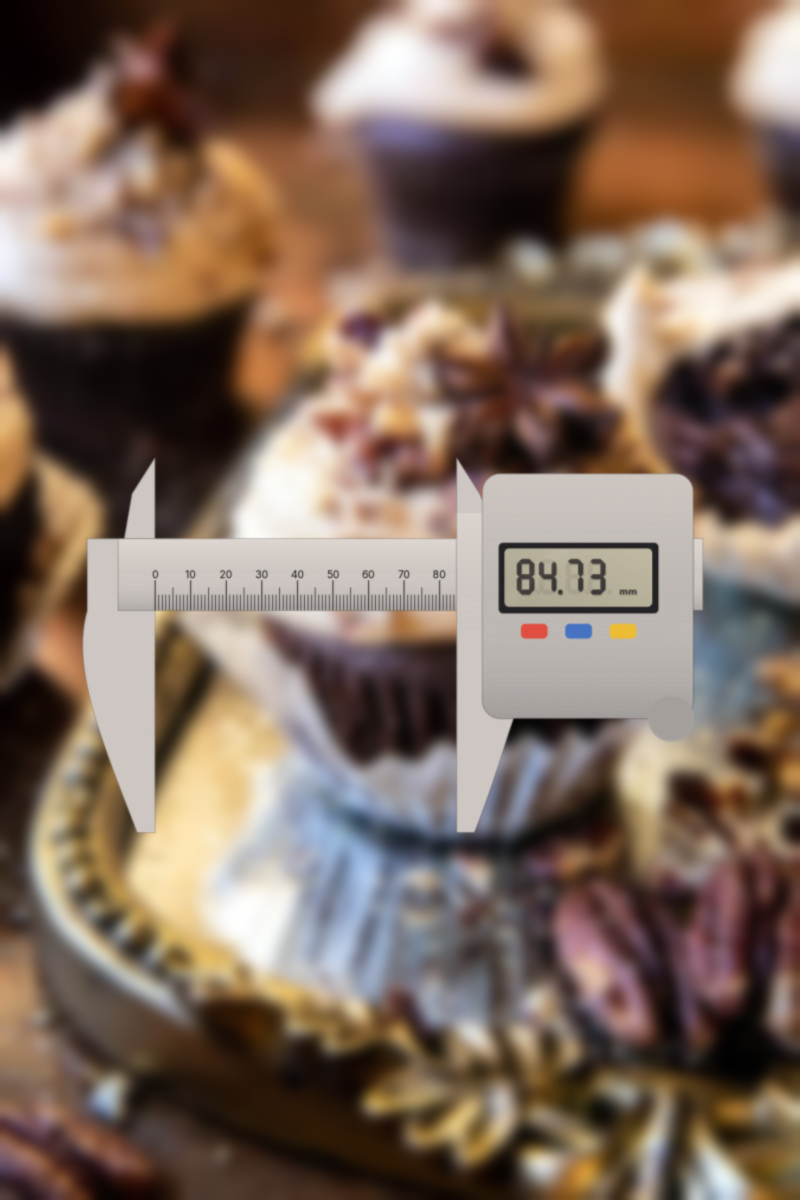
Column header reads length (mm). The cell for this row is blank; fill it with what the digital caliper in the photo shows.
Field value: 84.73 mm
